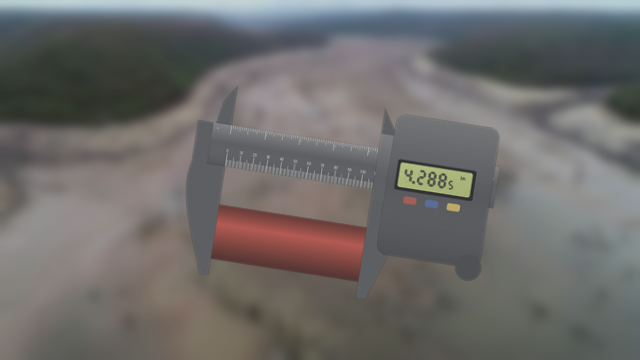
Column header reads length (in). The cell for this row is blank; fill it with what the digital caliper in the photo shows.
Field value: 4.2885 in
